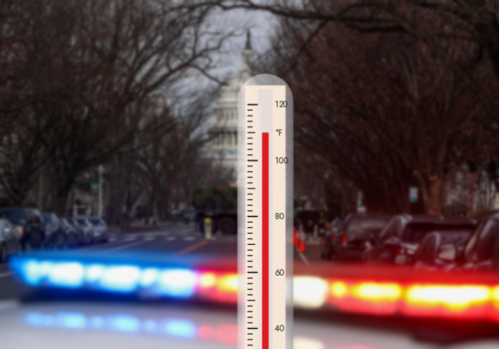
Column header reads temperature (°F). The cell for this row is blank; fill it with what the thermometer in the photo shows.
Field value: 110 °F
